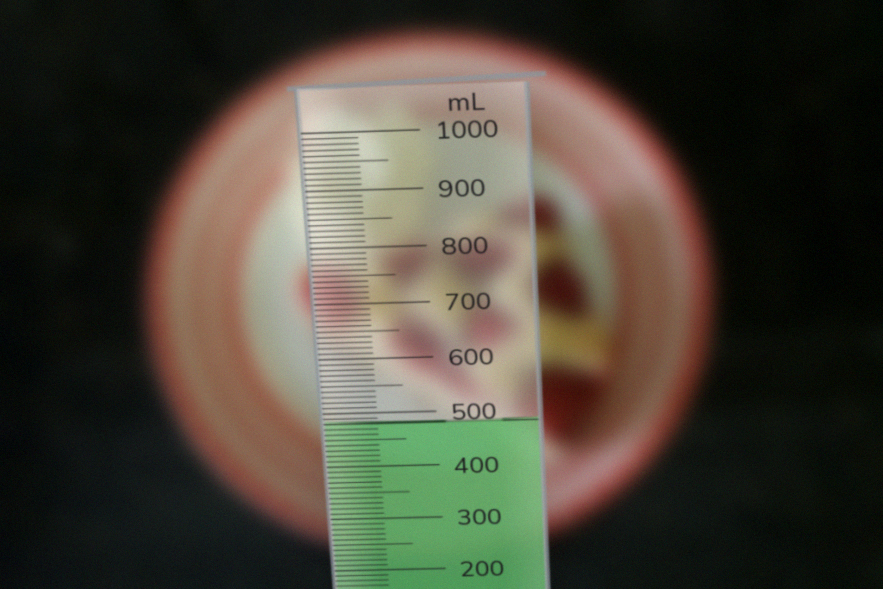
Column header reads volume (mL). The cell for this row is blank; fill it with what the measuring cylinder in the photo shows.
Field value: 480 mL
